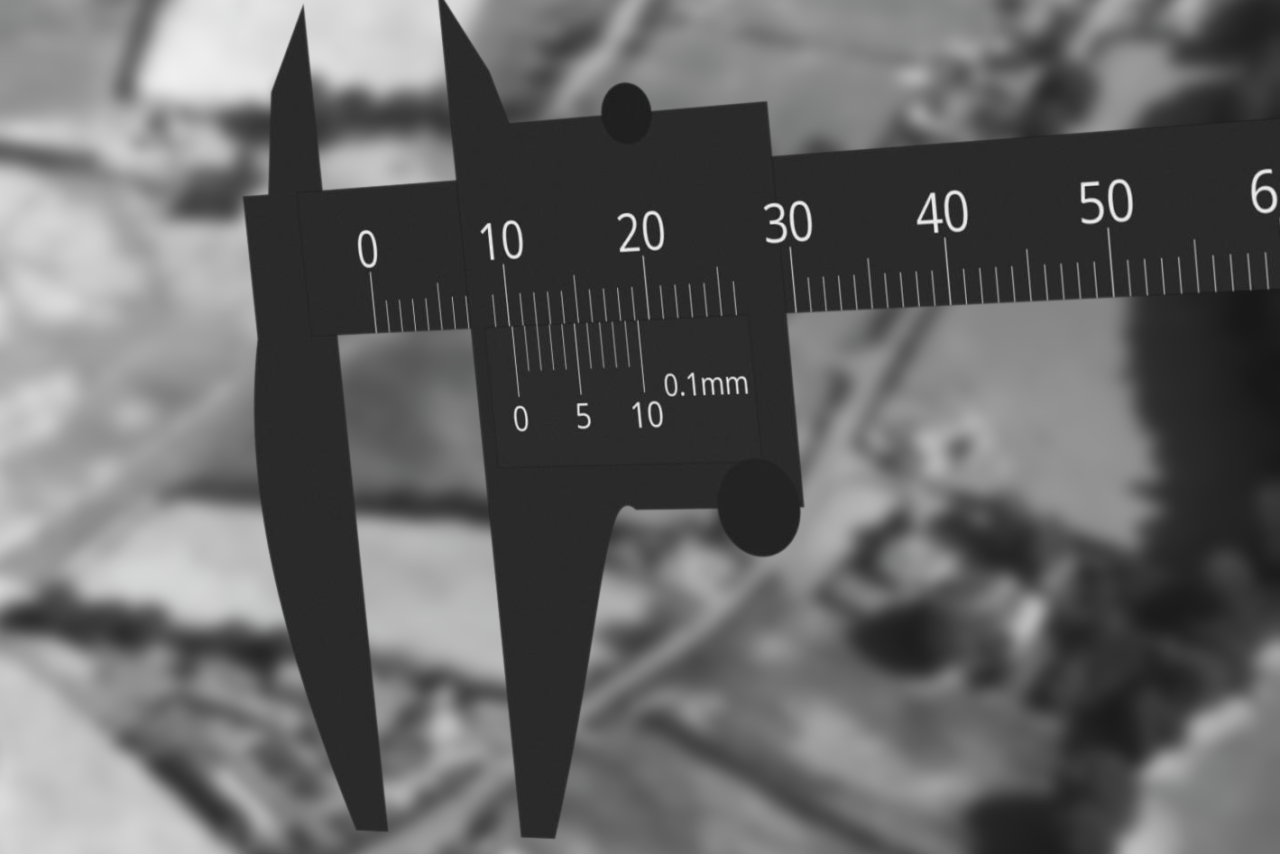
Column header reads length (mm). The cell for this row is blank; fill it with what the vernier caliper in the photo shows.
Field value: 10.2 mm
